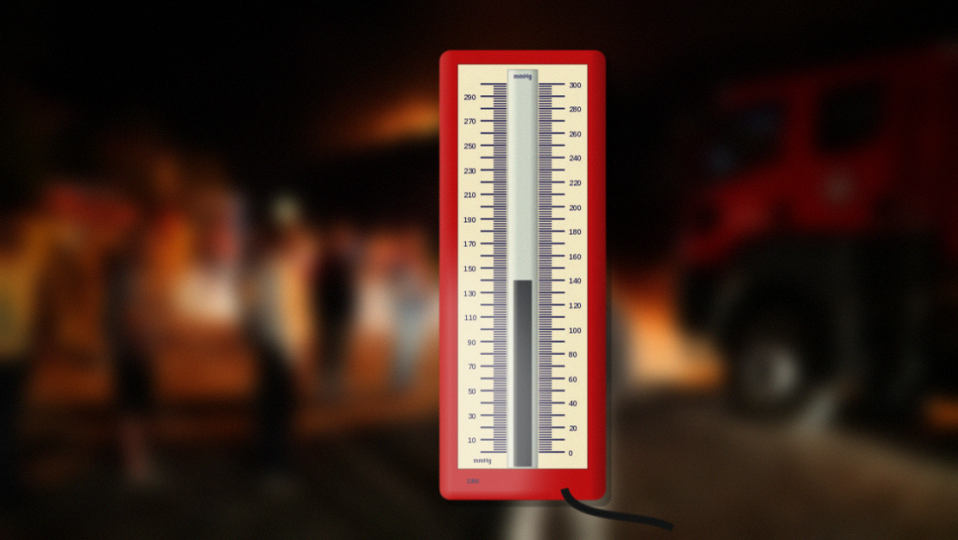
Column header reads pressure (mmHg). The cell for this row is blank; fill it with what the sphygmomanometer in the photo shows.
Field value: 140 mmHg
